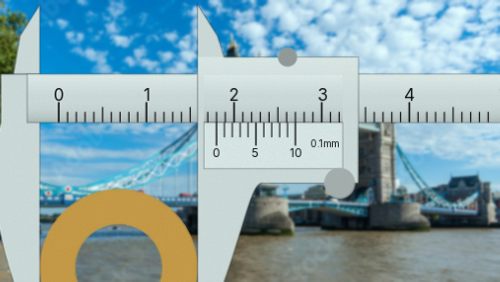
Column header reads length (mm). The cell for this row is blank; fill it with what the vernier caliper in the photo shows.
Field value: 18.0 mm
